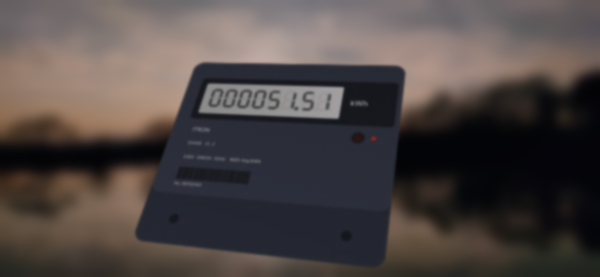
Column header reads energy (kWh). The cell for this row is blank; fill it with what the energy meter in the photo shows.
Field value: 51.51 kWh
